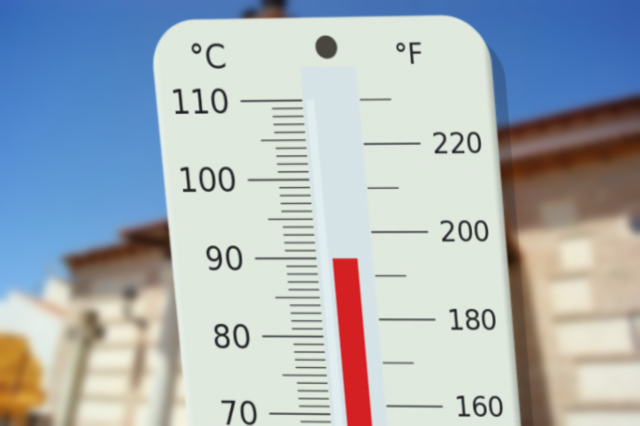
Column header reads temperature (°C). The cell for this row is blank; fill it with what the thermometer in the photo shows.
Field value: 90 °C
